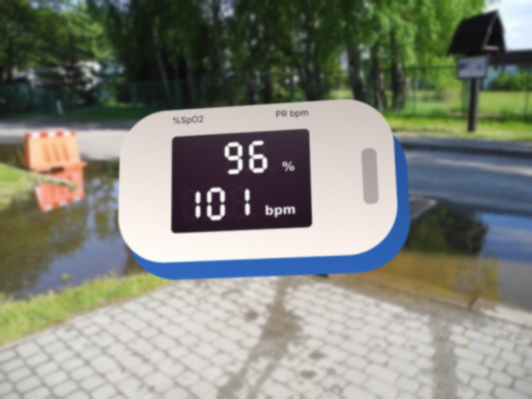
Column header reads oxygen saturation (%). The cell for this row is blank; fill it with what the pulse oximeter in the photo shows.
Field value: 96 %
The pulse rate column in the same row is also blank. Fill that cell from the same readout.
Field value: 101 bpm
